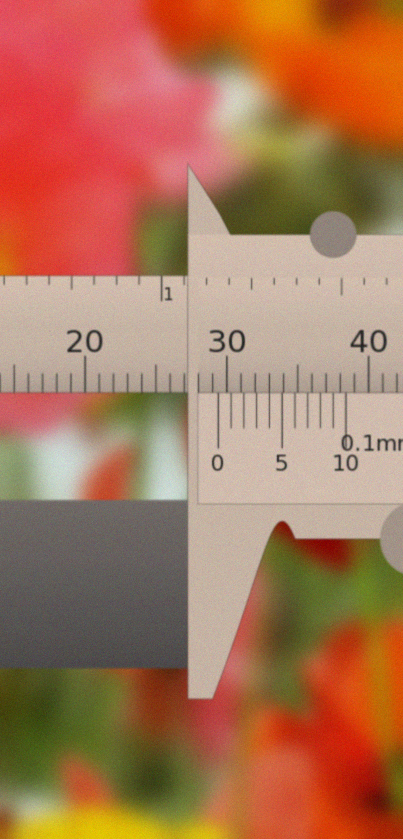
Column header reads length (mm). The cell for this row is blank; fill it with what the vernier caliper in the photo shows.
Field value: 29.4 mm
